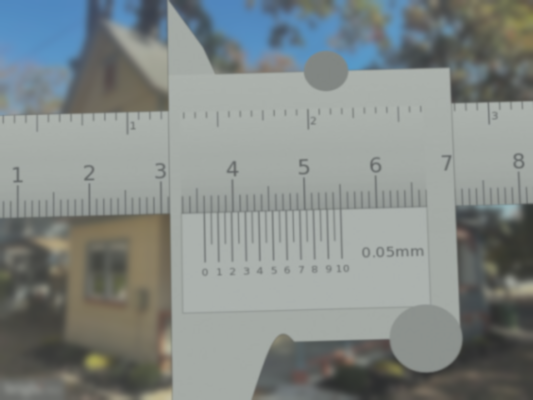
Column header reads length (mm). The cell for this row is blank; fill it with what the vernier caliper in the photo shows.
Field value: 36.0 mm
